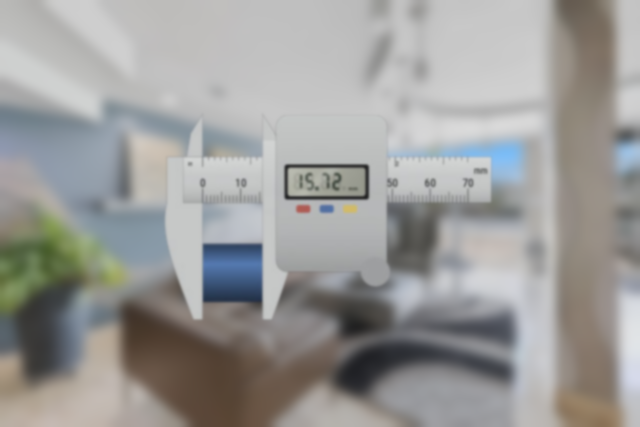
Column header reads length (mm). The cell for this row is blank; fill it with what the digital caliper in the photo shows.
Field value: 15.72 mm
